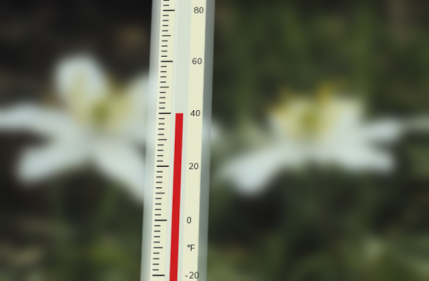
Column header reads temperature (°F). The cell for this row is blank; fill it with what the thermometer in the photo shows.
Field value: 40 °F
